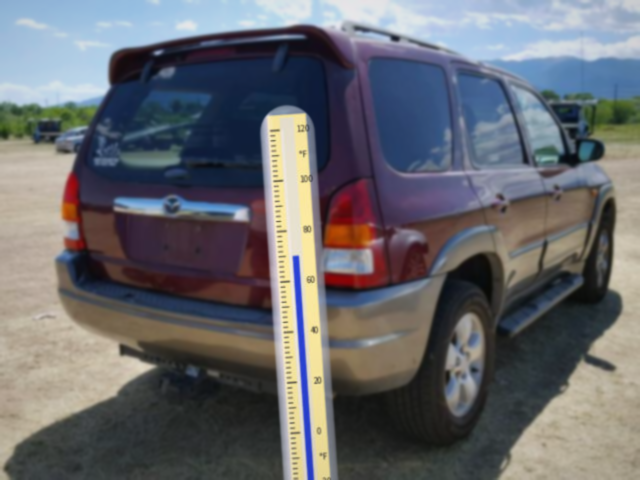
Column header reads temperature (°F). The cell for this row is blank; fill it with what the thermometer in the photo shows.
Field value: 70 °F
